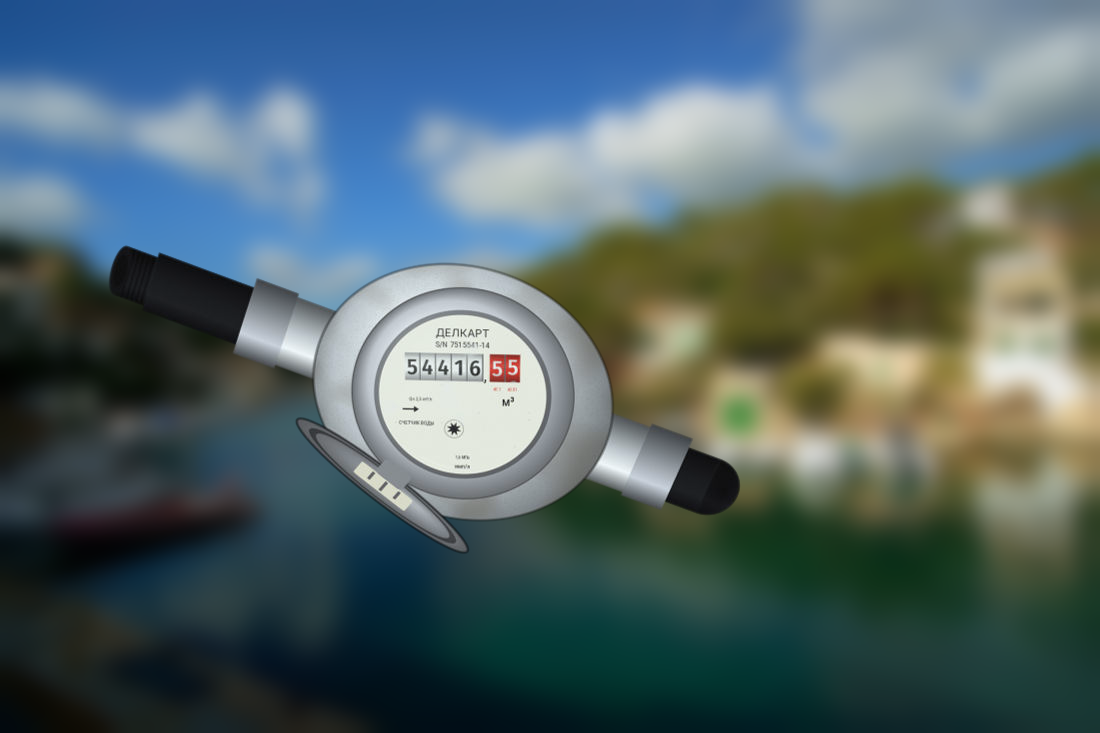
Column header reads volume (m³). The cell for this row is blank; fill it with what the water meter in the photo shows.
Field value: 54416.55 m³
